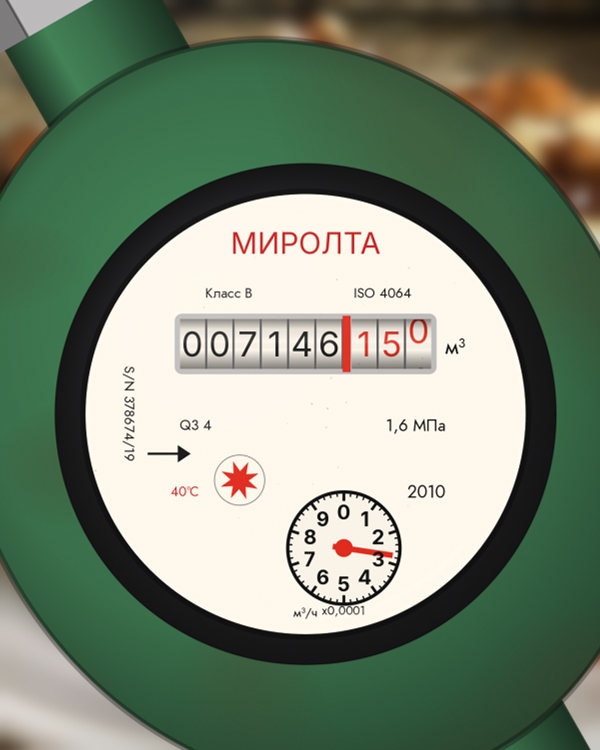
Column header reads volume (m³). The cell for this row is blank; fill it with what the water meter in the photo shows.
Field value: 7146.1502 m³
